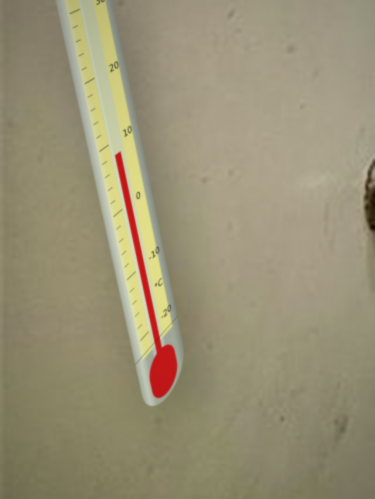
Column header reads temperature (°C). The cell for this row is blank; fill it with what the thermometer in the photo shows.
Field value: 8 °C
